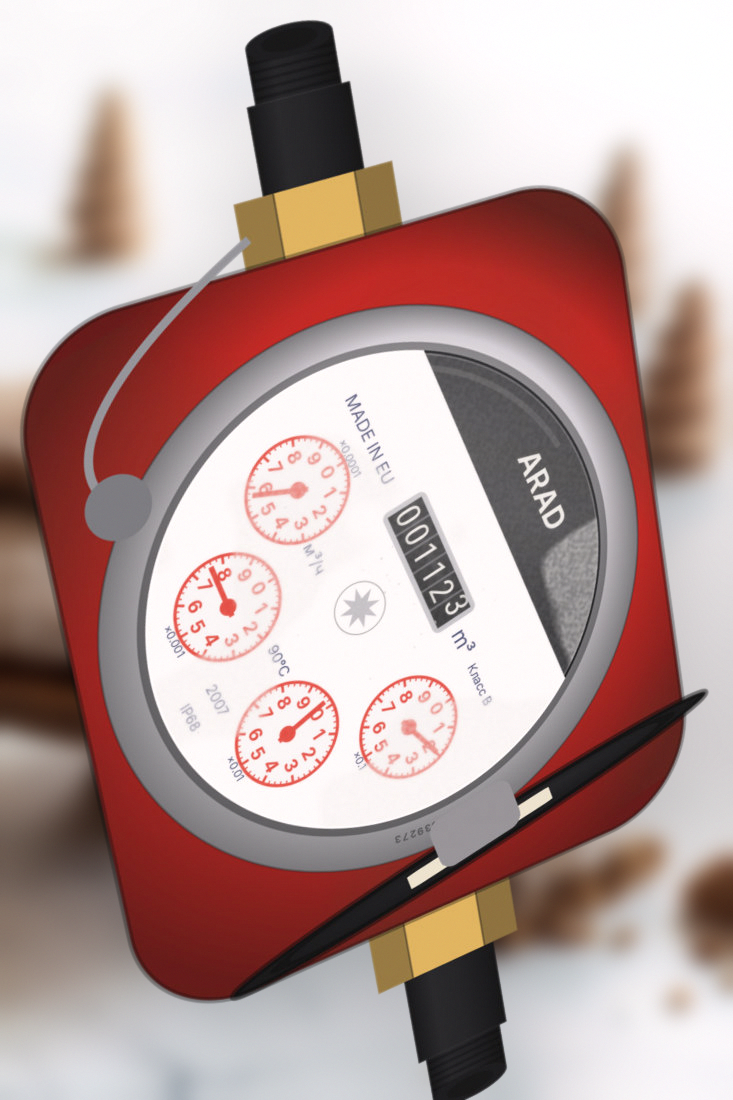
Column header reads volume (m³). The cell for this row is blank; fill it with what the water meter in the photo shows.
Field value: 1123.1975 m³
